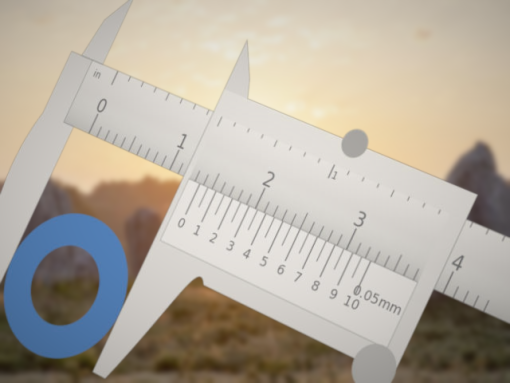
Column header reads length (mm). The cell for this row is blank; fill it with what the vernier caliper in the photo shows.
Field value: 13.6 mm
